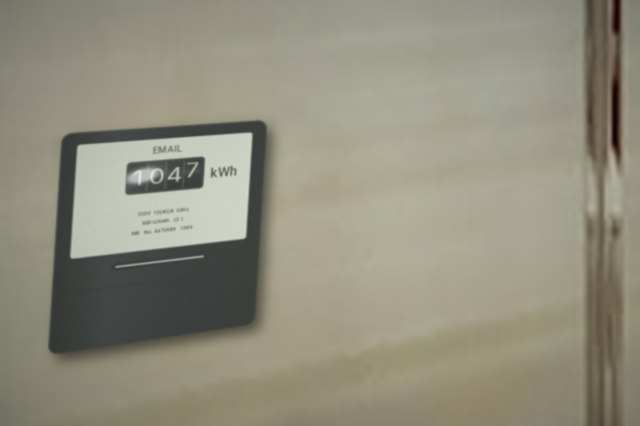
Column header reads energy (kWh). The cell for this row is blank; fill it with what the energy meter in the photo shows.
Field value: 1047 kWh
